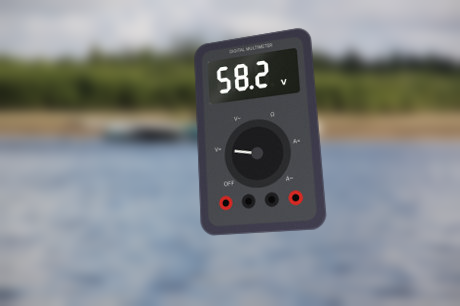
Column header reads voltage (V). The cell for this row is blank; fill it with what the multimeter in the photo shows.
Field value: 58.2 V
